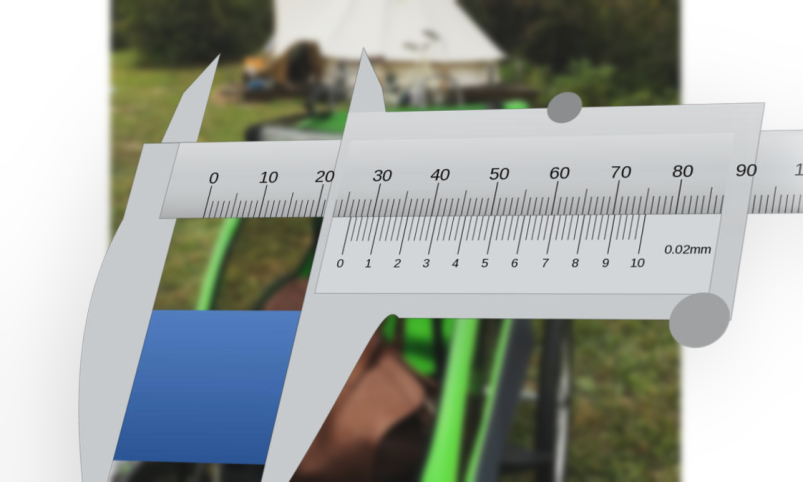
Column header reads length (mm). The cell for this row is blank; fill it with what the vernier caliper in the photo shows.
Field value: 26.2 mm
